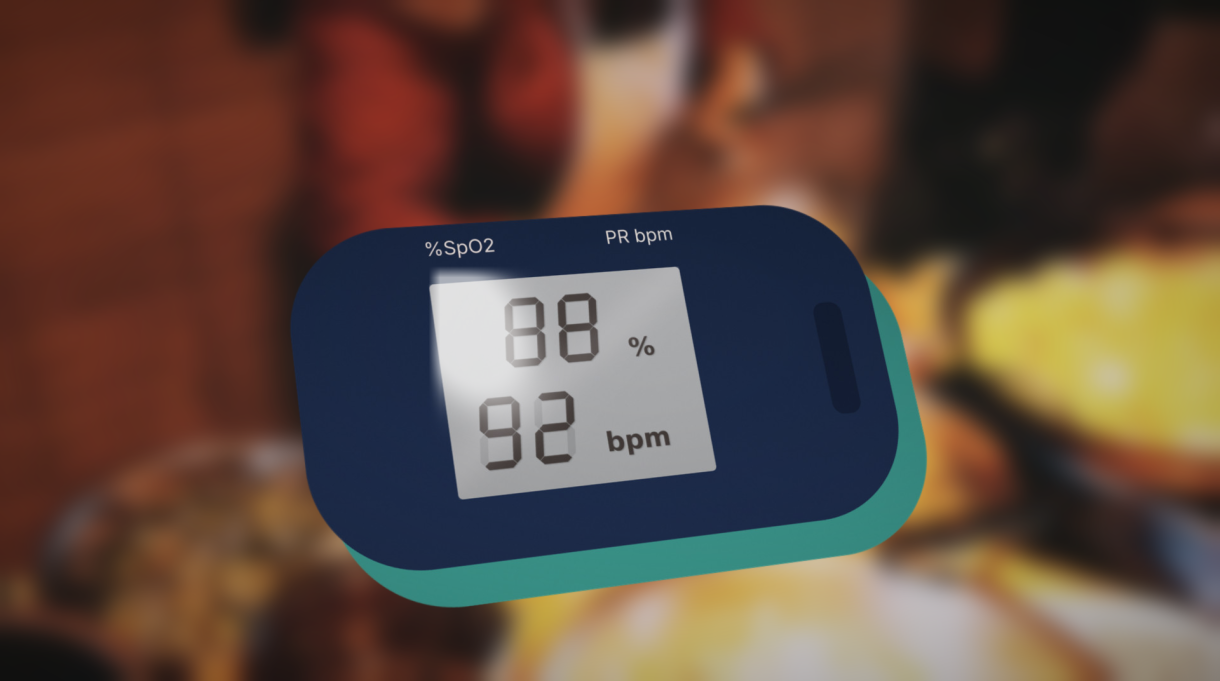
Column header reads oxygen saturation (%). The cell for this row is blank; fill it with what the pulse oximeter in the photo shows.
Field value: 88 %
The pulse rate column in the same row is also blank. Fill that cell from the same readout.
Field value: 92 bpm
